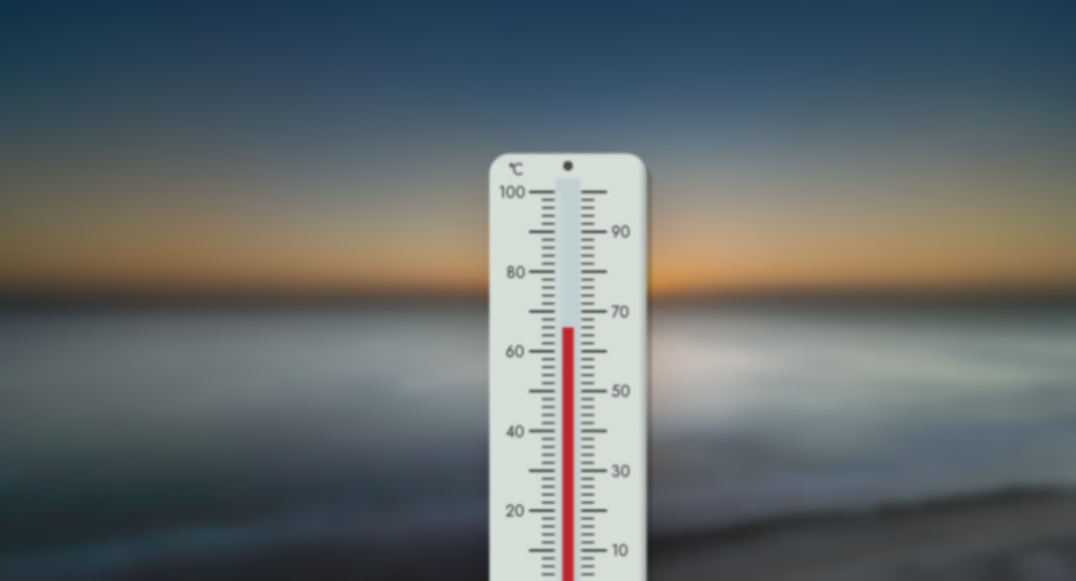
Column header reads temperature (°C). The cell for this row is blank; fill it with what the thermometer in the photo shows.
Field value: 66 °C
